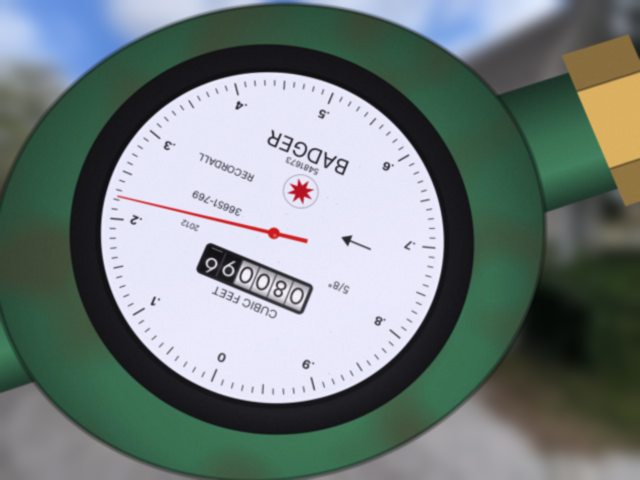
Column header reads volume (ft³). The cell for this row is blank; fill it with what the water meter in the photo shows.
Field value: 80096.22 ft³
